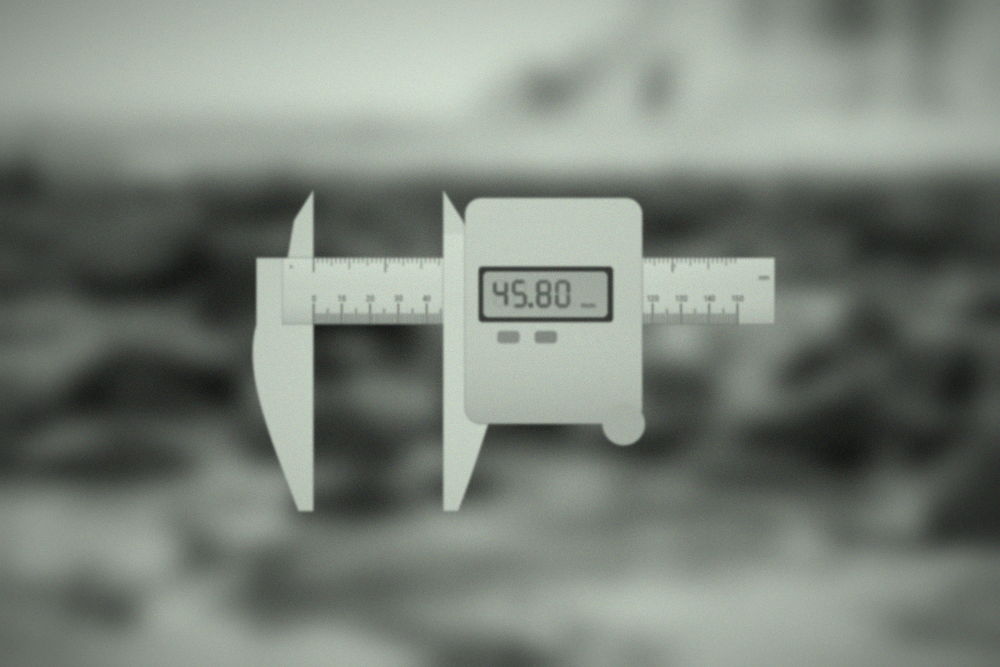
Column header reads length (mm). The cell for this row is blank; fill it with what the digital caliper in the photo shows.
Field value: 45.80 mm
